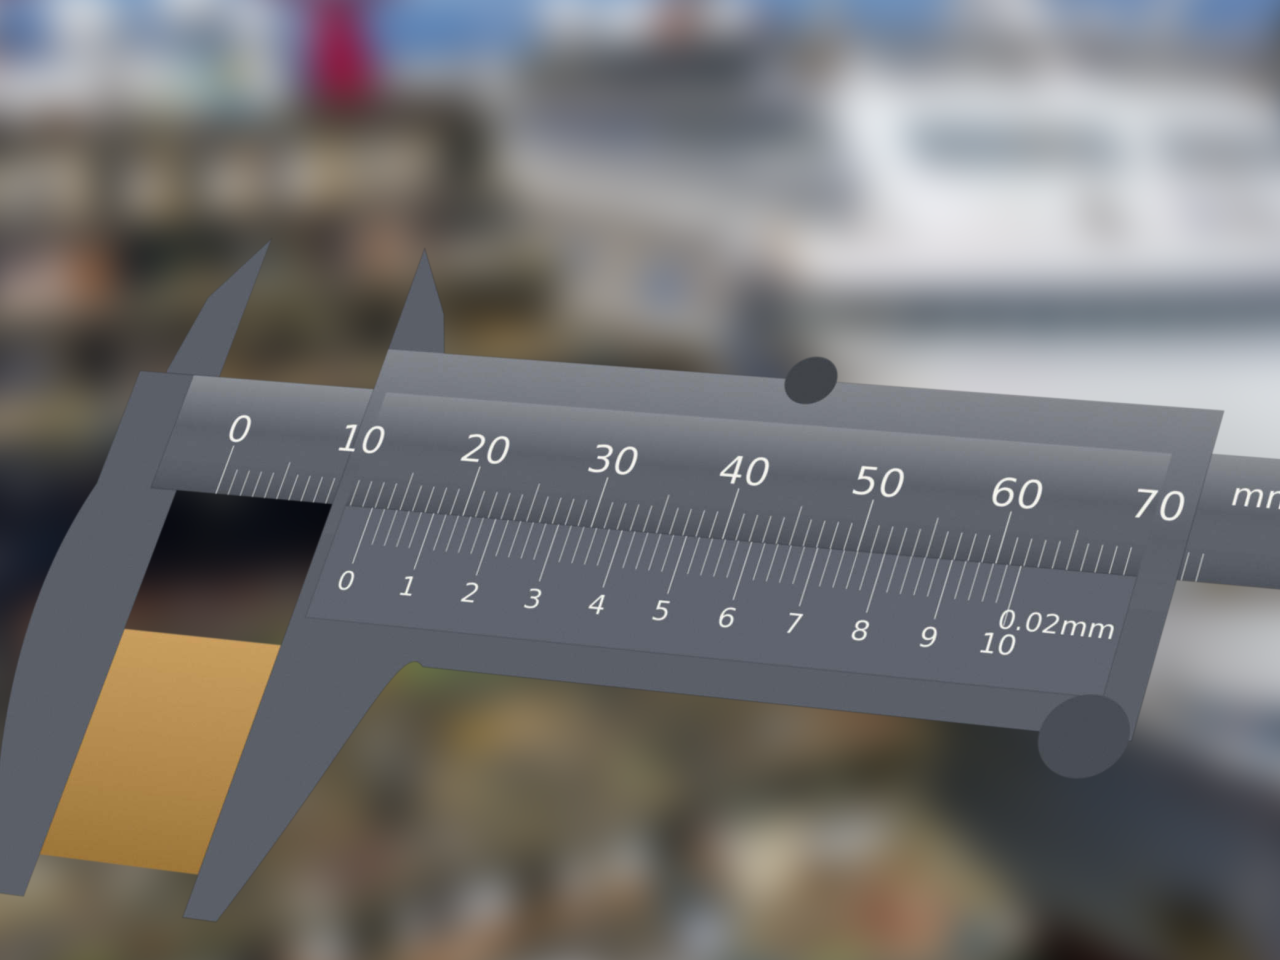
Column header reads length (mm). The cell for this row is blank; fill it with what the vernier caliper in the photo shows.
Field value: 12.8 mm
